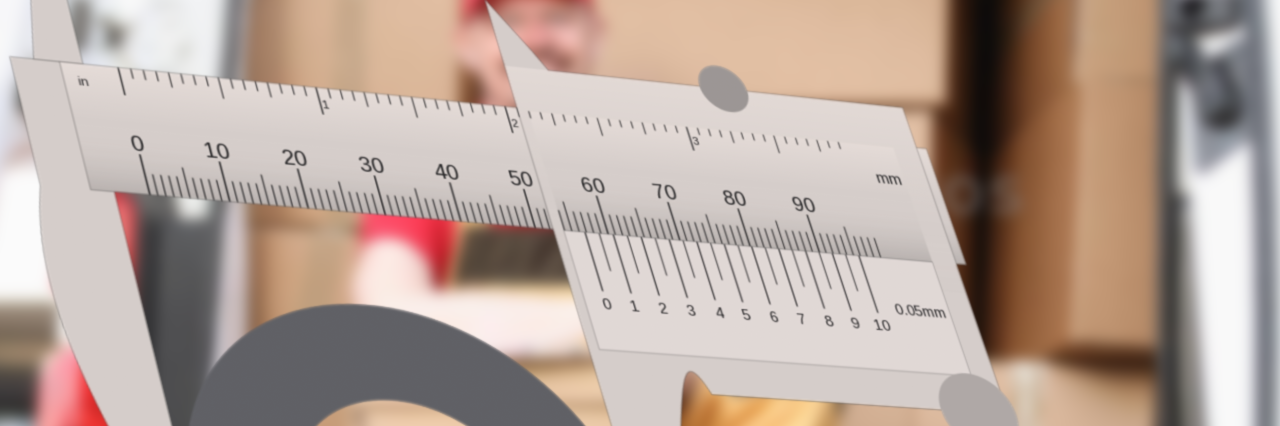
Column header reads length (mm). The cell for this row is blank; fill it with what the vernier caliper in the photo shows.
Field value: 56.8 mm
